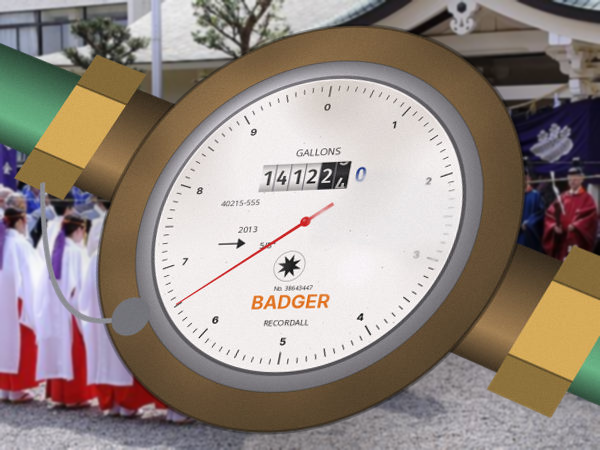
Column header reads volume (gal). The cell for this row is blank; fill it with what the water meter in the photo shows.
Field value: 1412236.5 gal
